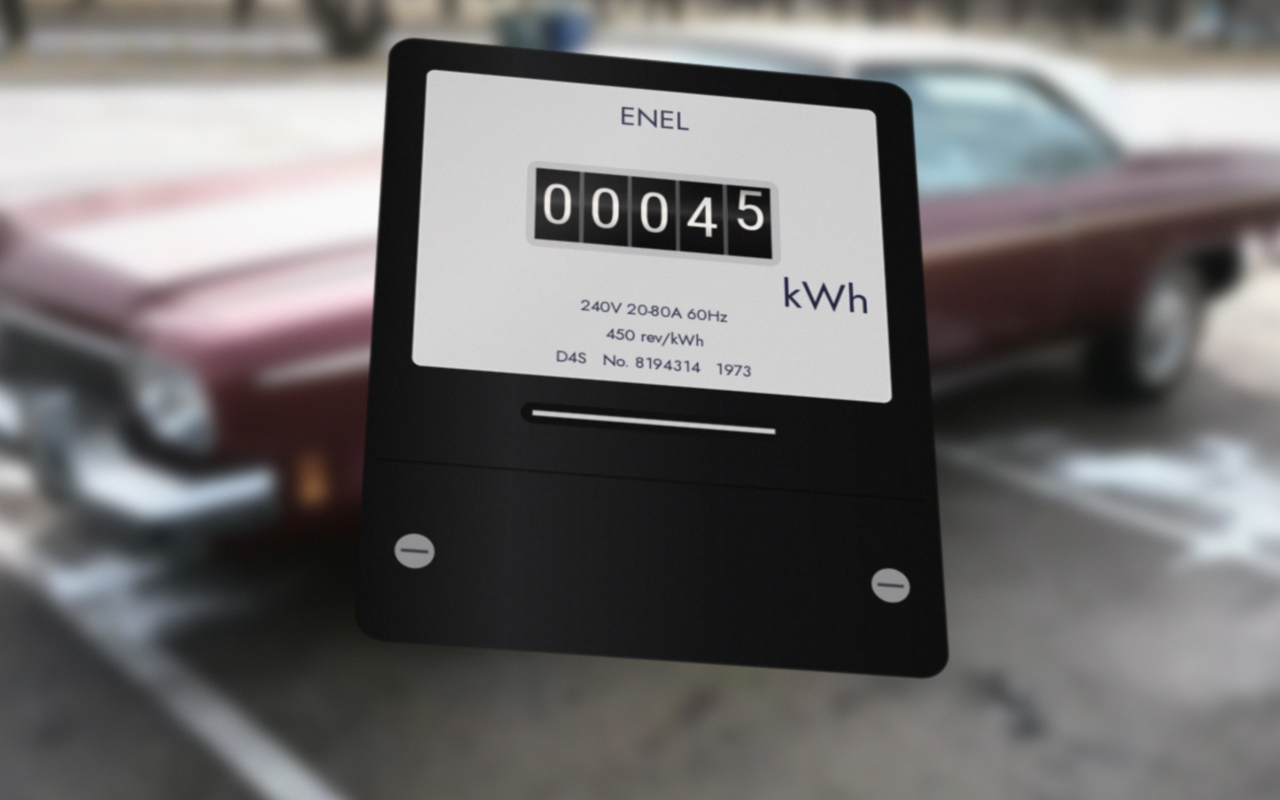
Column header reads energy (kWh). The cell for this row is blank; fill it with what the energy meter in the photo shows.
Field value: 45 kWh
